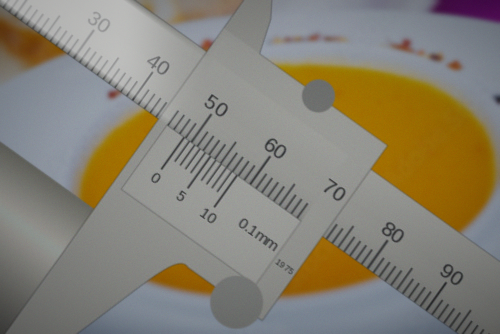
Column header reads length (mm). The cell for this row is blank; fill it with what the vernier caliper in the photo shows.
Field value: 48.8 mm
